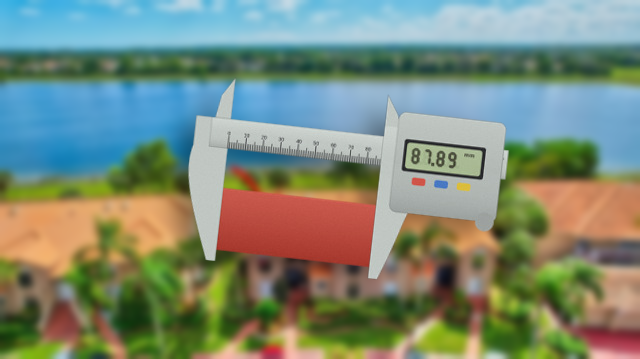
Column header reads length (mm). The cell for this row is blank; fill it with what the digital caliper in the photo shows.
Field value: 87.89 mm
